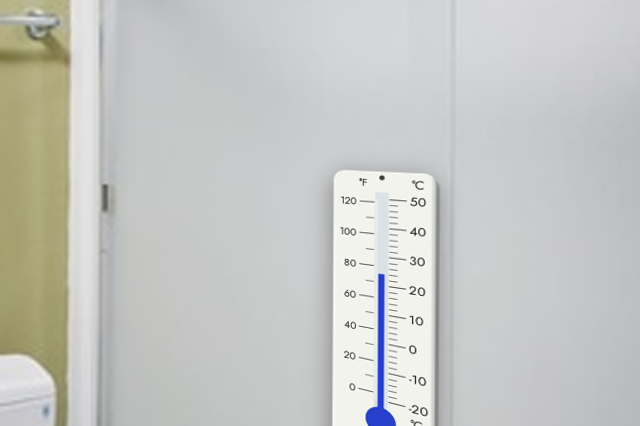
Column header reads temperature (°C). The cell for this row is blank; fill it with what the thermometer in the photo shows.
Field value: 24 °C
